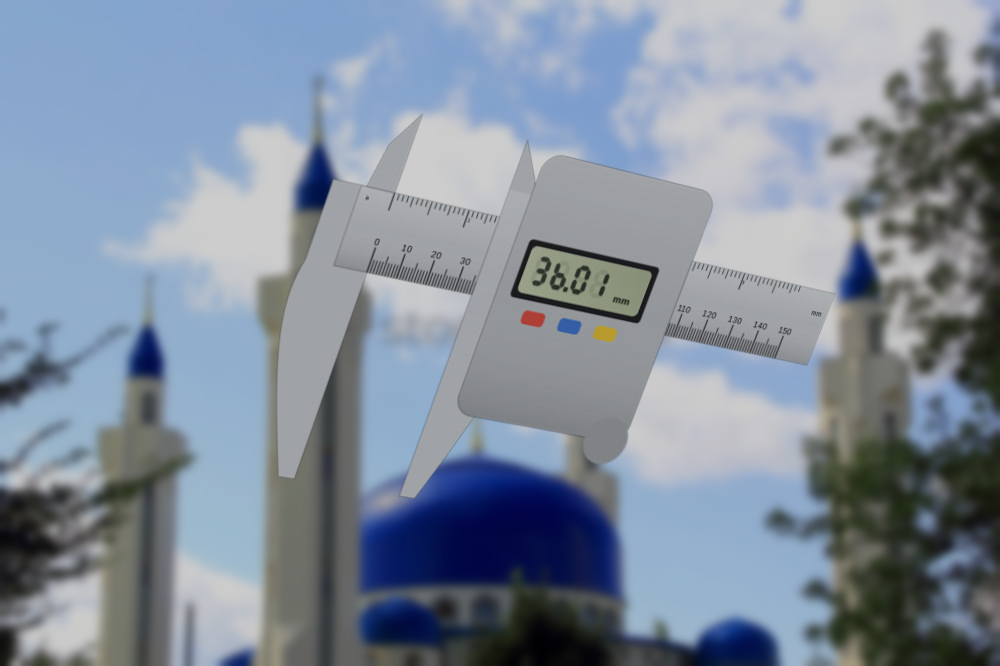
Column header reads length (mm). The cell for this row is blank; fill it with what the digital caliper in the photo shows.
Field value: 36.01 mm
